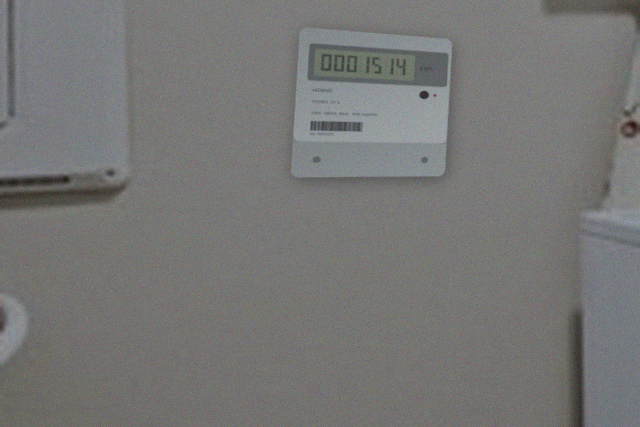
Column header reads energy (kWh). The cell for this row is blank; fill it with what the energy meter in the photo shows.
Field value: 1514 kWh
